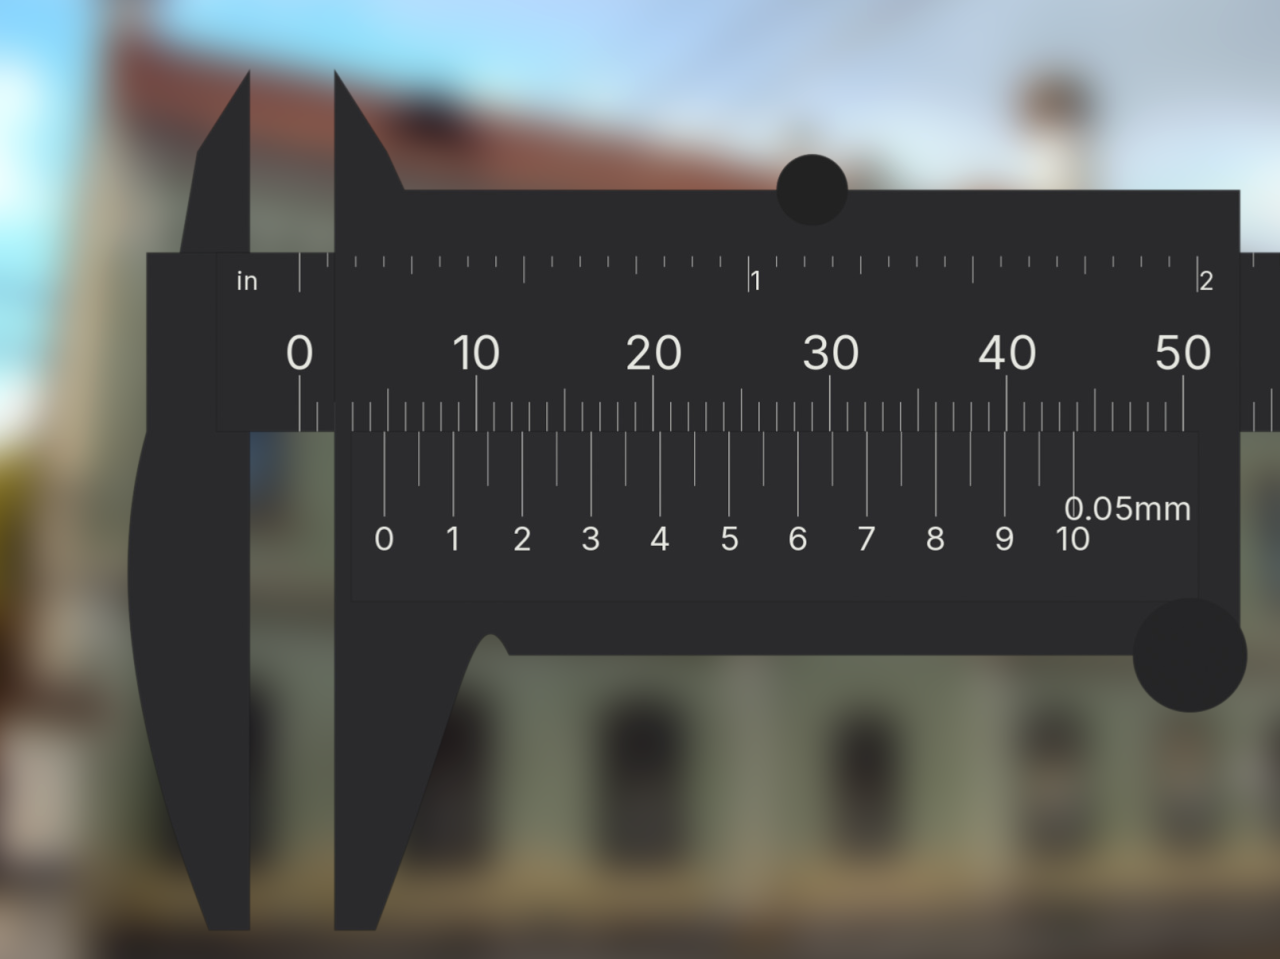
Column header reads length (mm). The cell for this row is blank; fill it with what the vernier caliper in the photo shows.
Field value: 4.8 mm
